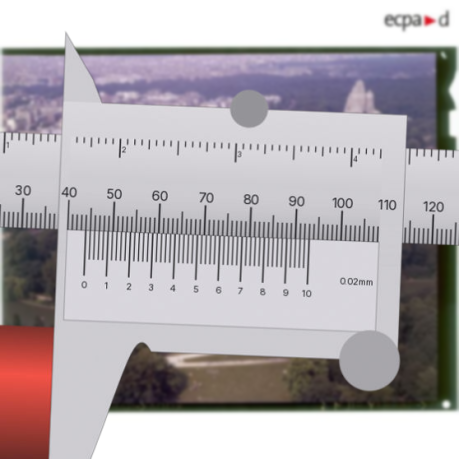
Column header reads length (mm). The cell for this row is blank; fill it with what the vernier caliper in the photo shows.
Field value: 44.0 mm
